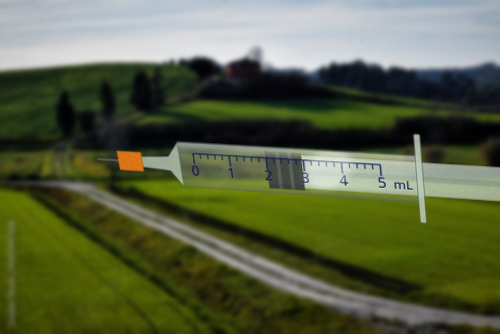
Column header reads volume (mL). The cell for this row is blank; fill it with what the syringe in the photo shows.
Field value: 2 mL
